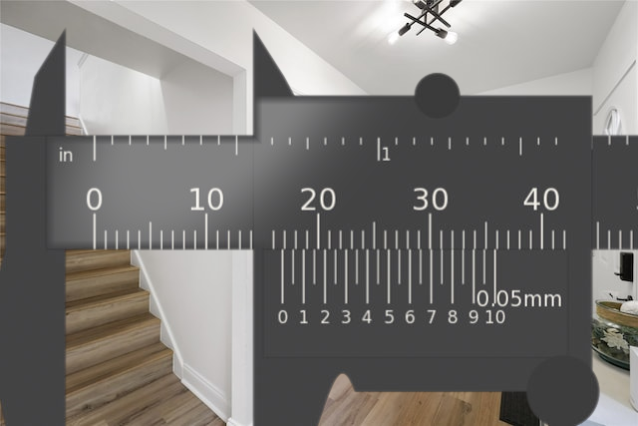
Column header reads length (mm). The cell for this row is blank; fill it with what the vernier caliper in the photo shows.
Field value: 16.8 mm
